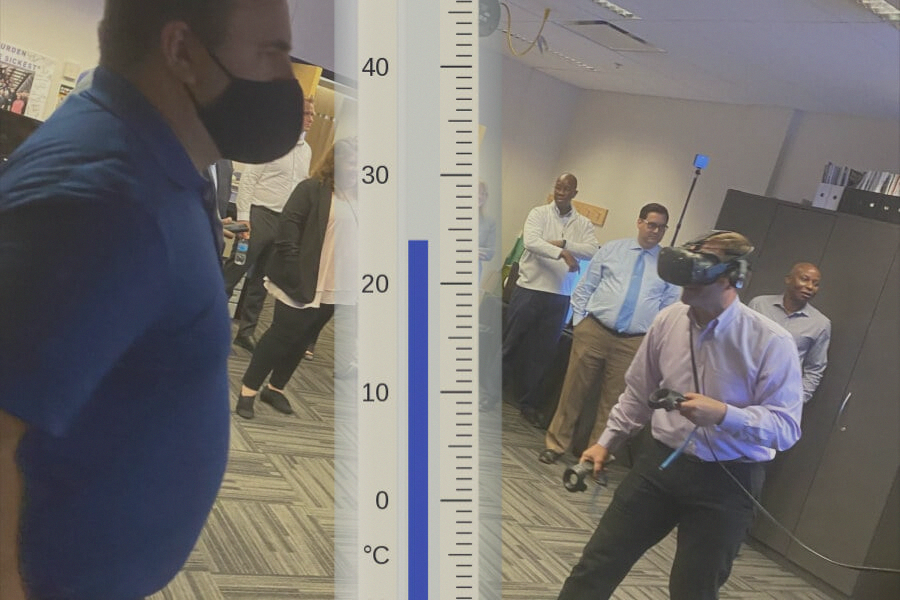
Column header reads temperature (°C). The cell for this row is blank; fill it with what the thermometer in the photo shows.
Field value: 24 °C
